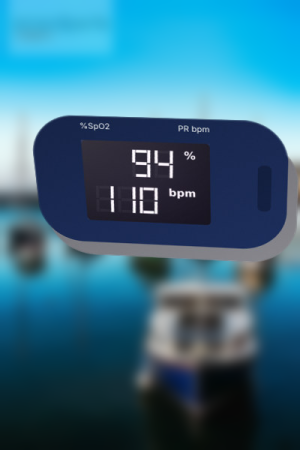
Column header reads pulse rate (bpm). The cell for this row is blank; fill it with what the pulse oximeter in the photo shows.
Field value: 110 bpm
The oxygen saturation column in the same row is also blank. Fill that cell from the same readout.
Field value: 94 %
